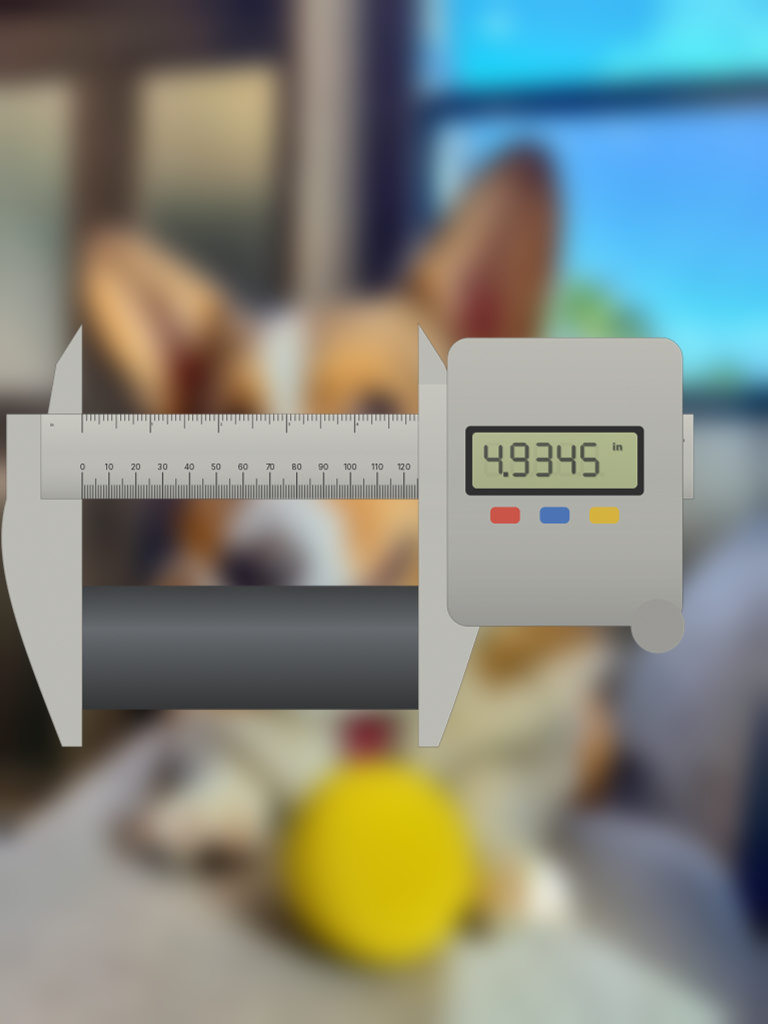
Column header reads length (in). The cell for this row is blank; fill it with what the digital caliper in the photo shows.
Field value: 4.9345 in
